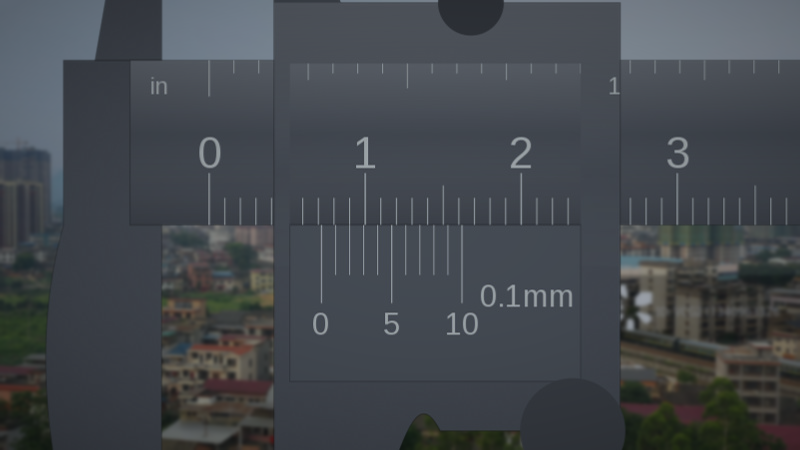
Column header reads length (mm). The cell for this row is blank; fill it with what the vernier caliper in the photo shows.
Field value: 7.2 mm
